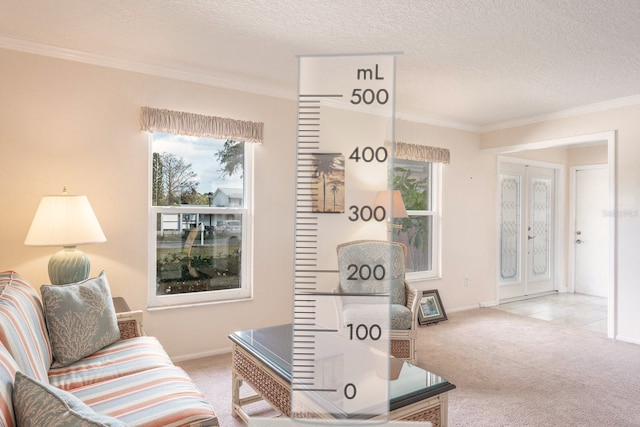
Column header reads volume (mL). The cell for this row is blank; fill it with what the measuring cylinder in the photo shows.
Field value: 160 mL
